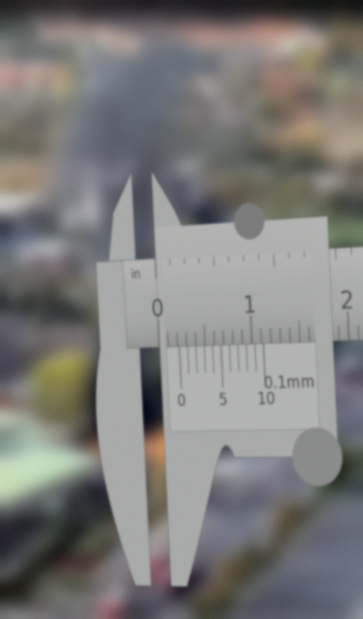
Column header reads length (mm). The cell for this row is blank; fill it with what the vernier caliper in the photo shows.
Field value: 2.2 mm
